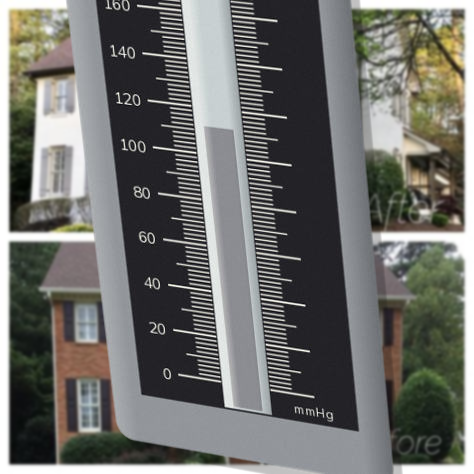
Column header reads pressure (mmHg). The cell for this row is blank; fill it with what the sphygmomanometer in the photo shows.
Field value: 112 mmHg
